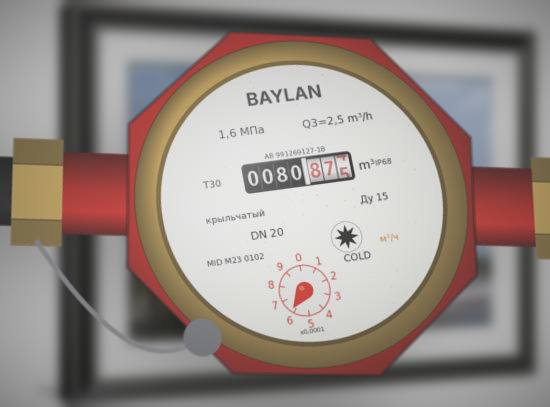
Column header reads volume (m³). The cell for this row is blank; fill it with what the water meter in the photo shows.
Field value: 80.8746 m³
